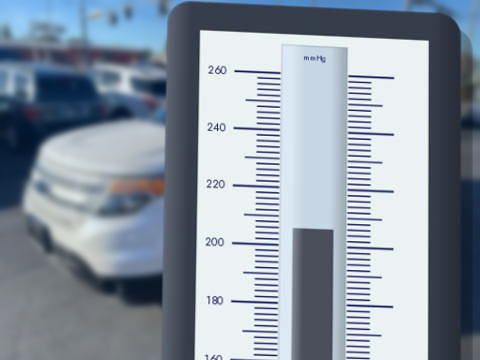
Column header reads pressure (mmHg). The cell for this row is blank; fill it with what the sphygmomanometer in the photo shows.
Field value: 206 mmHg
